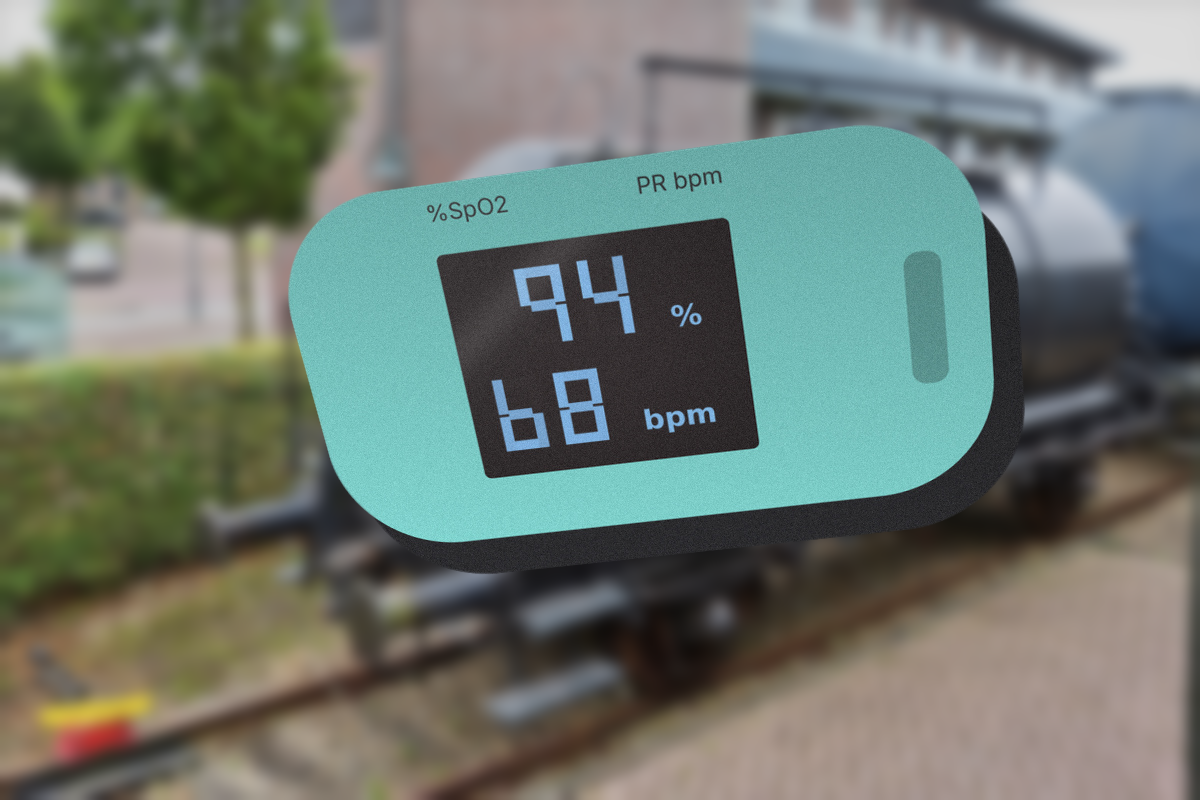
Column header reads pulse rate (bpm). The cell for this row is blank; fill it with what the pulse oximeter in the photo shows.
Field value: 68 bpm
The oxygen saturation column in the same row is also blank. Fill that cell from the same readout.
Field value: 94 %
